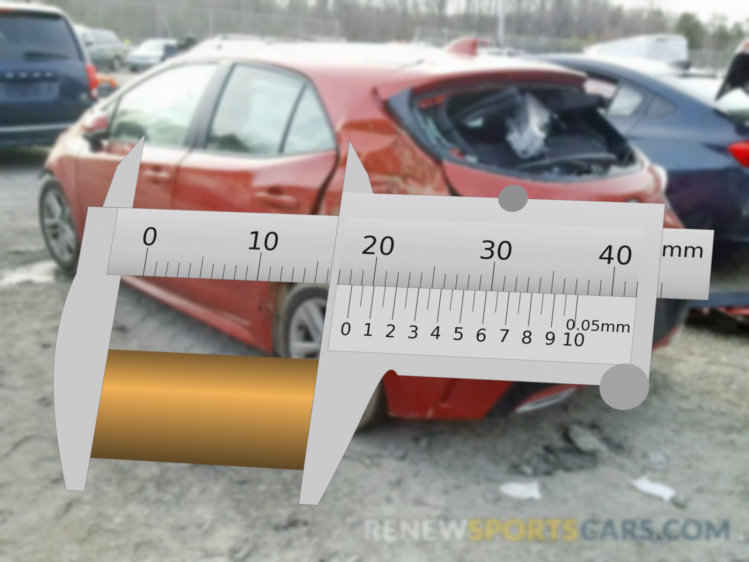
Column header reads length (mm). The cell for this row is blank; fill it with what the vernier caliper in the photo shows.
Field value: 18.2 mm
